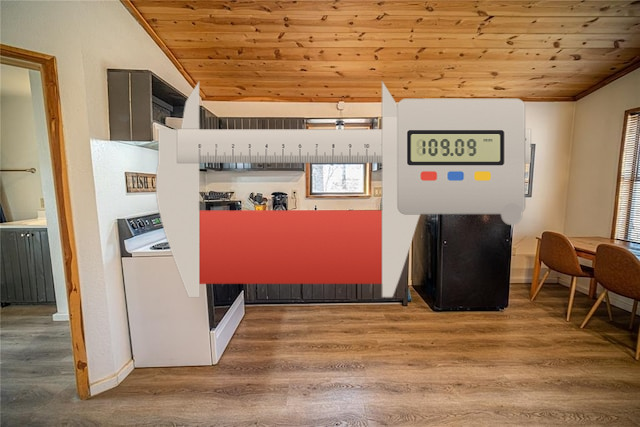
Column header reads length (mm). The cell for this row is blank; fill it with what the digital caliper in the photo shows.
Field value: 109.09 mm
